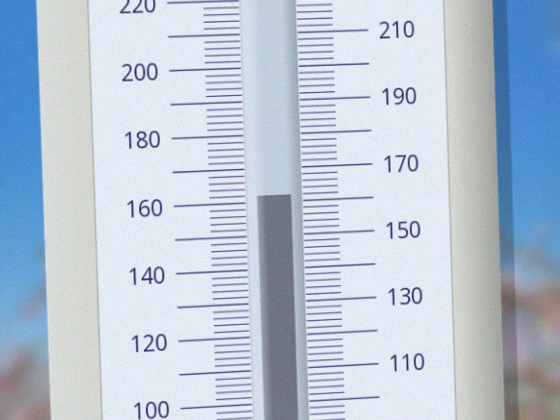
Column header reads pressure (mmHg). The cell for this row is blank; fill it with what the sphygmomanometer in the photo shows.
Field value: 162 mmHg
